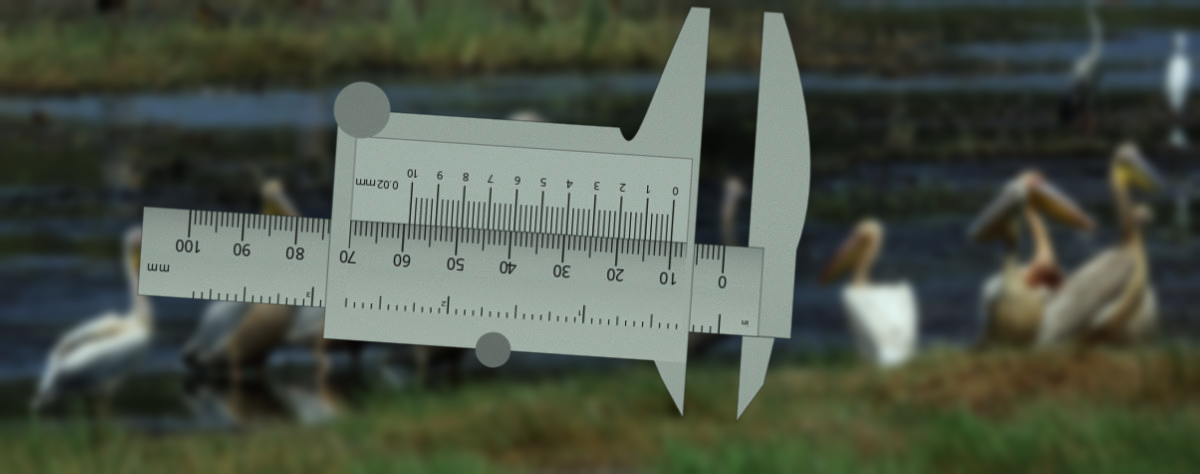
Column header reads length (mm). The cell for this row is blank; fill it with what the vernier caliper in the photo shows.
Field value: 10.0 mm
